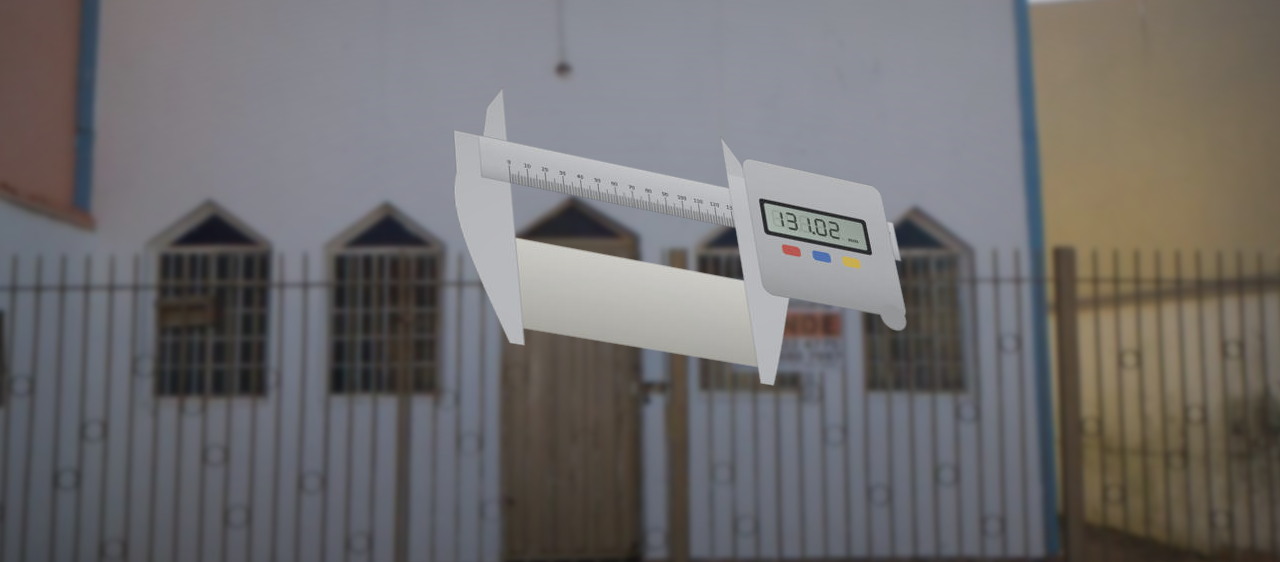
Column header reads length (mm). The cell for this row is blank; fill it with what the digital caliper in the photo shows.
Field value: 131.02 mm
